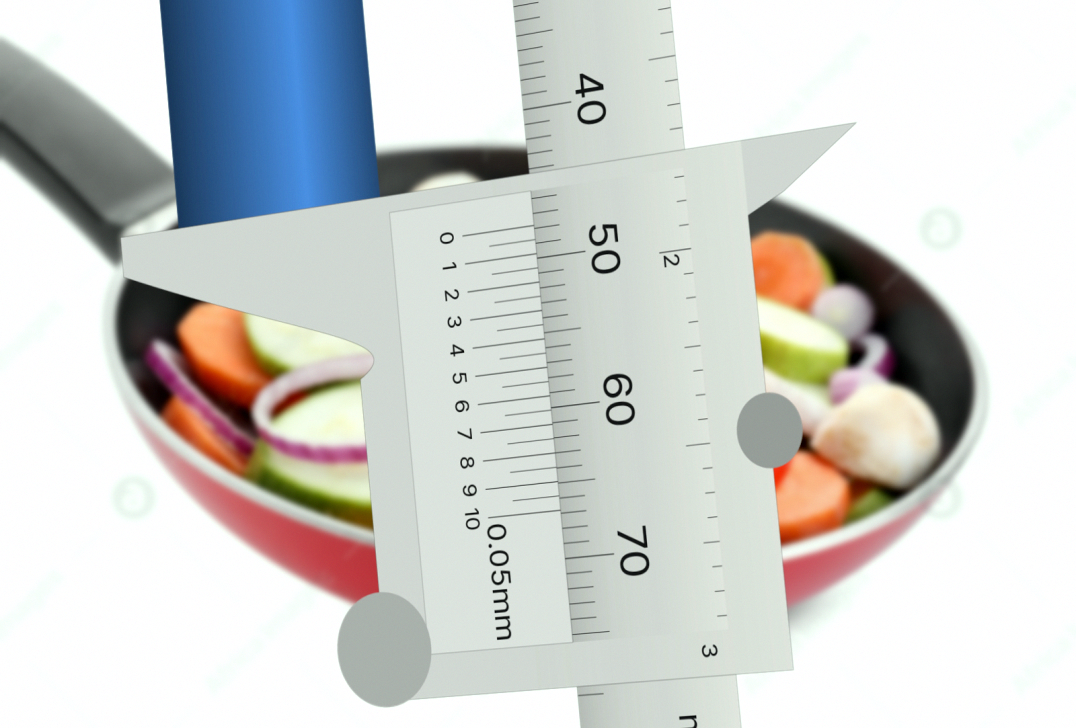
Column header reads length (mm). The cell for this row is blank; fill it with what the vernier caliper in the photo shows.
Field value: 47.8 mm
